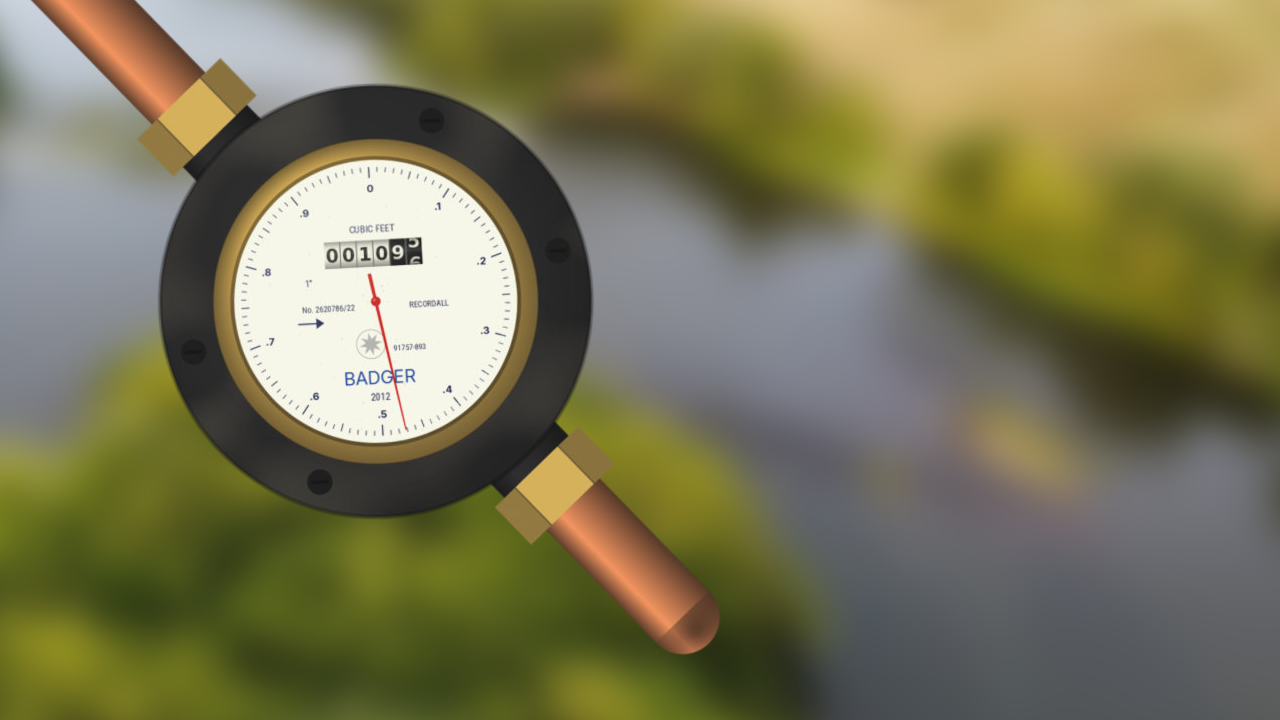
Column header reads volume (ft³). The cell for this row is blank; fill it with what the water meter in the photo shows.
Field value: 1095.47 ft³
